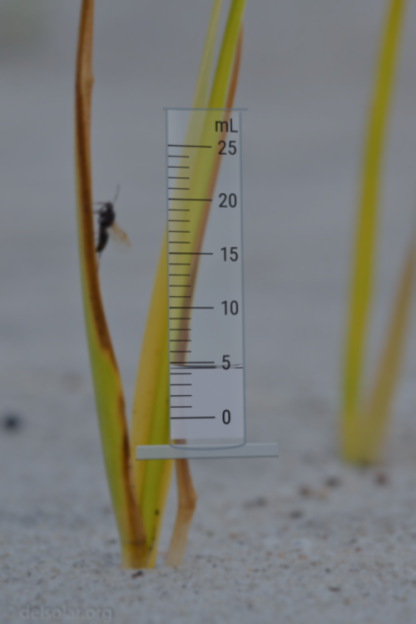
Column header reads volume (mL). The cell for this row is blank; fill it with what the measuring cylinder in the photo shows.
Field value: 4.5 mL
